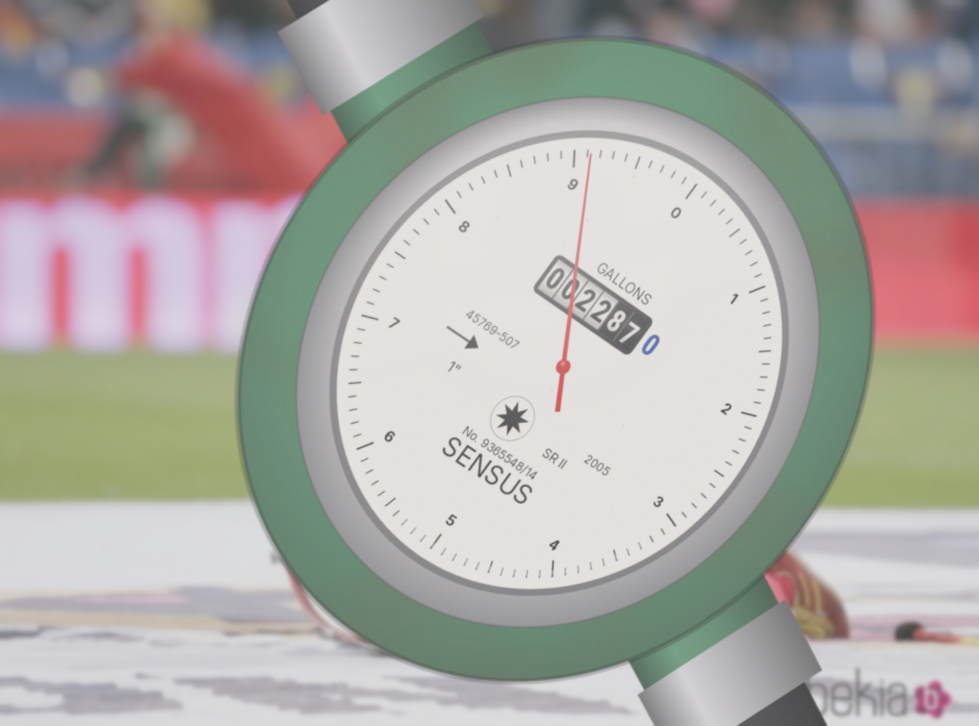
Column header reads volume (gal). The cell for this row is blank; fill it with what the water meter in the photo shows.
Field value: 22869.1 gal
